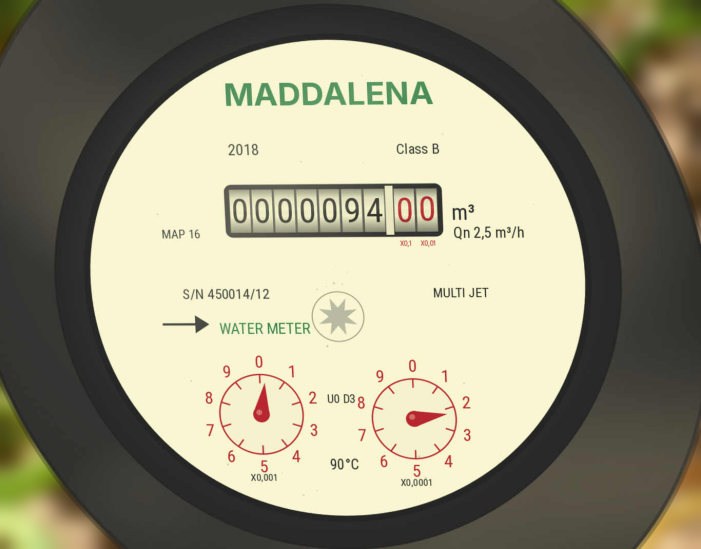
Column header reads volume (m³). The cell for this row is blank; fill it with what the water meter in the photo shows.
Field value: 94.0002 m³
